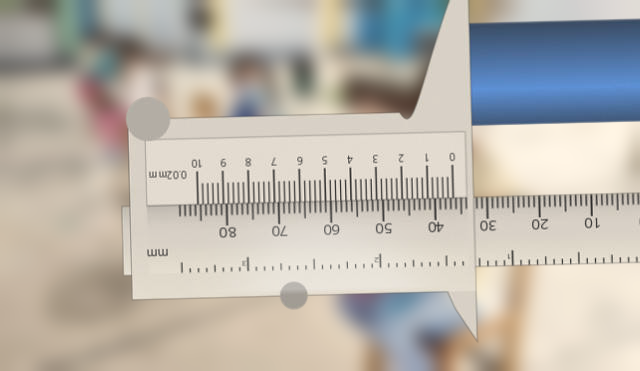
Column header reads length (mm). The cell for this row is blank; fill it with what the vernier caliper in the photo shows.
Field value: 36.5 mm
